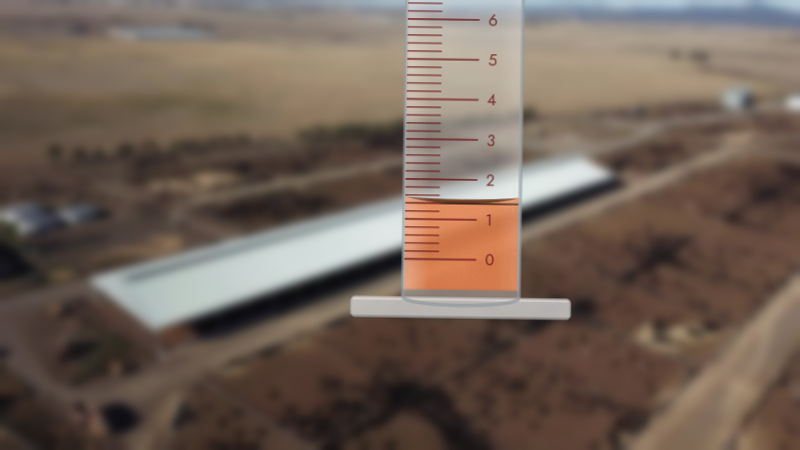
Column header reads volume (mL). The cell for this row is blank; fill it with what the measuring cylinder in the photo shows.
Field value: 1.4 mL
